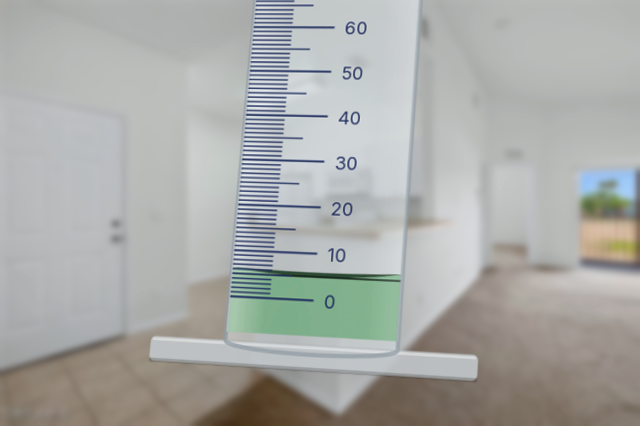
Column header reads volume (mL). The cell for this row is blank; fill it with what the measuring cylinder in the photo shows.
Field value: 5 mL
